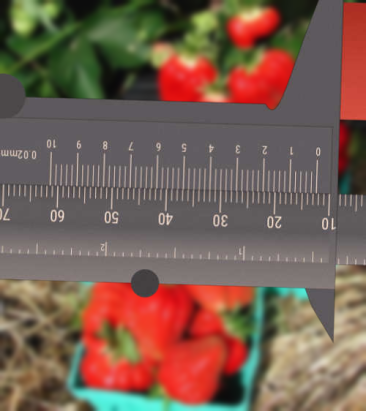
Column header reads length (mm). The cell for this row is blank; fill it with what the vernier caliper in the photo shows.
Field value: 12.4 mm
